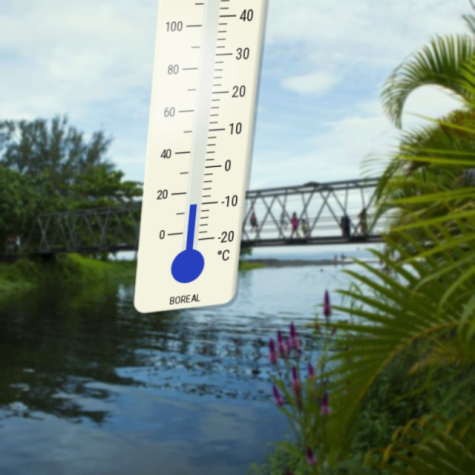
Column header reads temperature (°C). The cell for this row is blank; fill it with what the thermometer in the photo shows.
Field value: -10 °C
